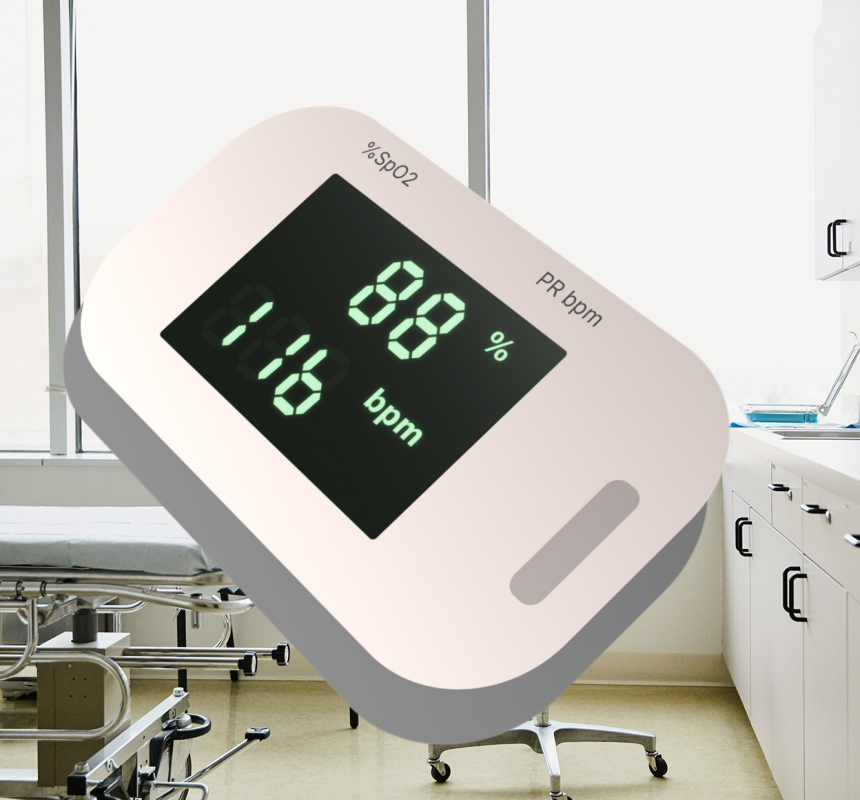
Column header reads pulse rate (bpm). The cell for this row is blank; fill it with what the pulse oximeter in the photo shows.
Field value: 116 bpm
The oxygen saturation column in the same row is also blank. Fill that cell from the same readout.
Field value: 88 %
